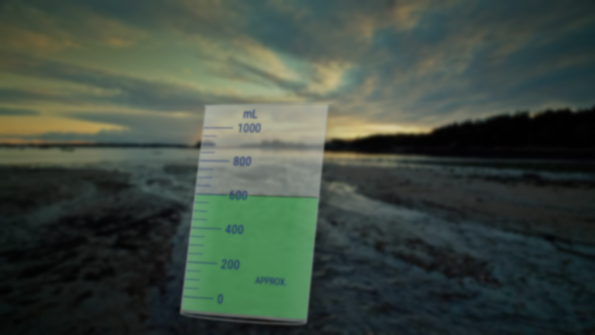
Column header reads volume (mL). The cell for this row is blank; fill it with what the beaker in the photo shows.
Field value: 600 mL
